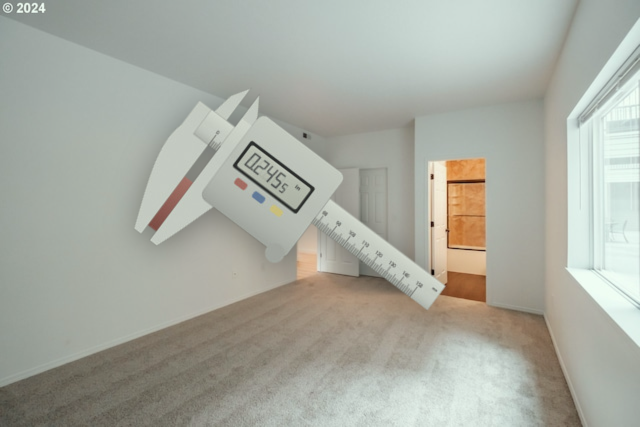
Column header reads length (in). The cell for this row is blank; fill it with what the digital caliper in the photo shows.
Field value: 0.2455 in
